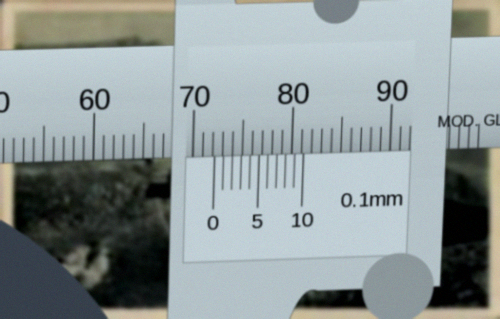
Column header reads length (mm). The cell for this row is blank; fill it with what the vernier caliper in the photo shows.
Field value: 72.2 mm
